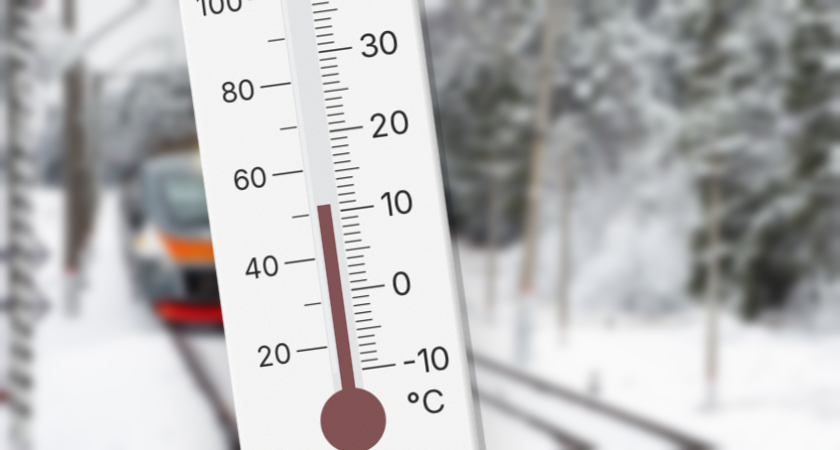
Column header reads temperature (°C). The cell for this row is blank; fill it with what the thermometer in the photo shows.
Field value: 11 °C
